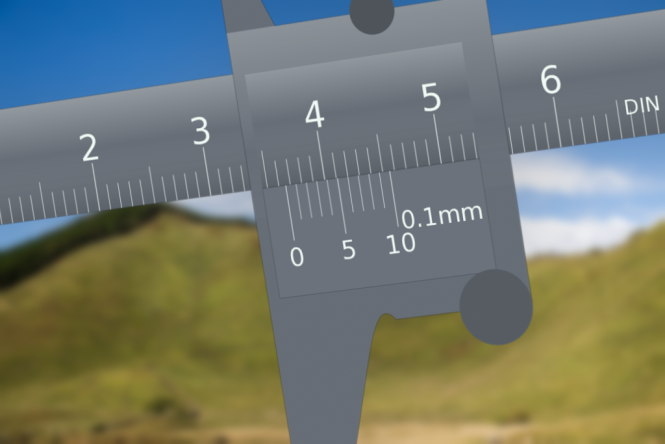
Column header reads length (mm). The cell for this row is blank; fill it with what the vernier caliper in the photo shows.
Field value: 36.6 mm
